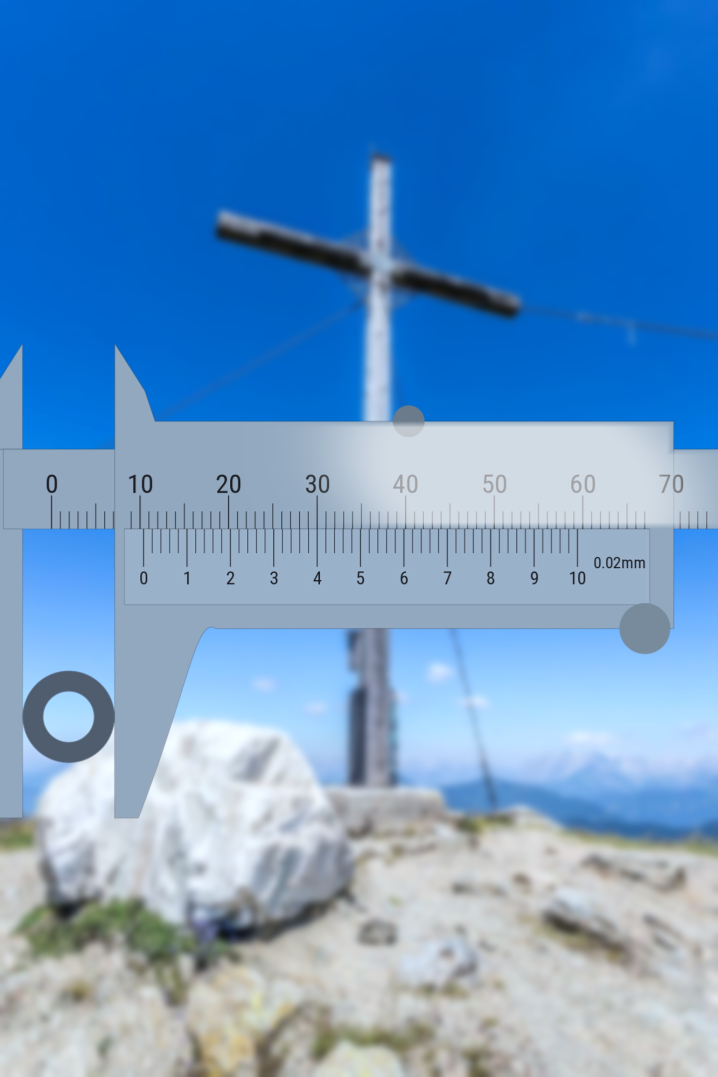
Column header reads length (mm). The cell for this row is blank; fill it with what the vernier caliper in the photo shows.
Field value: 10.4 mm
